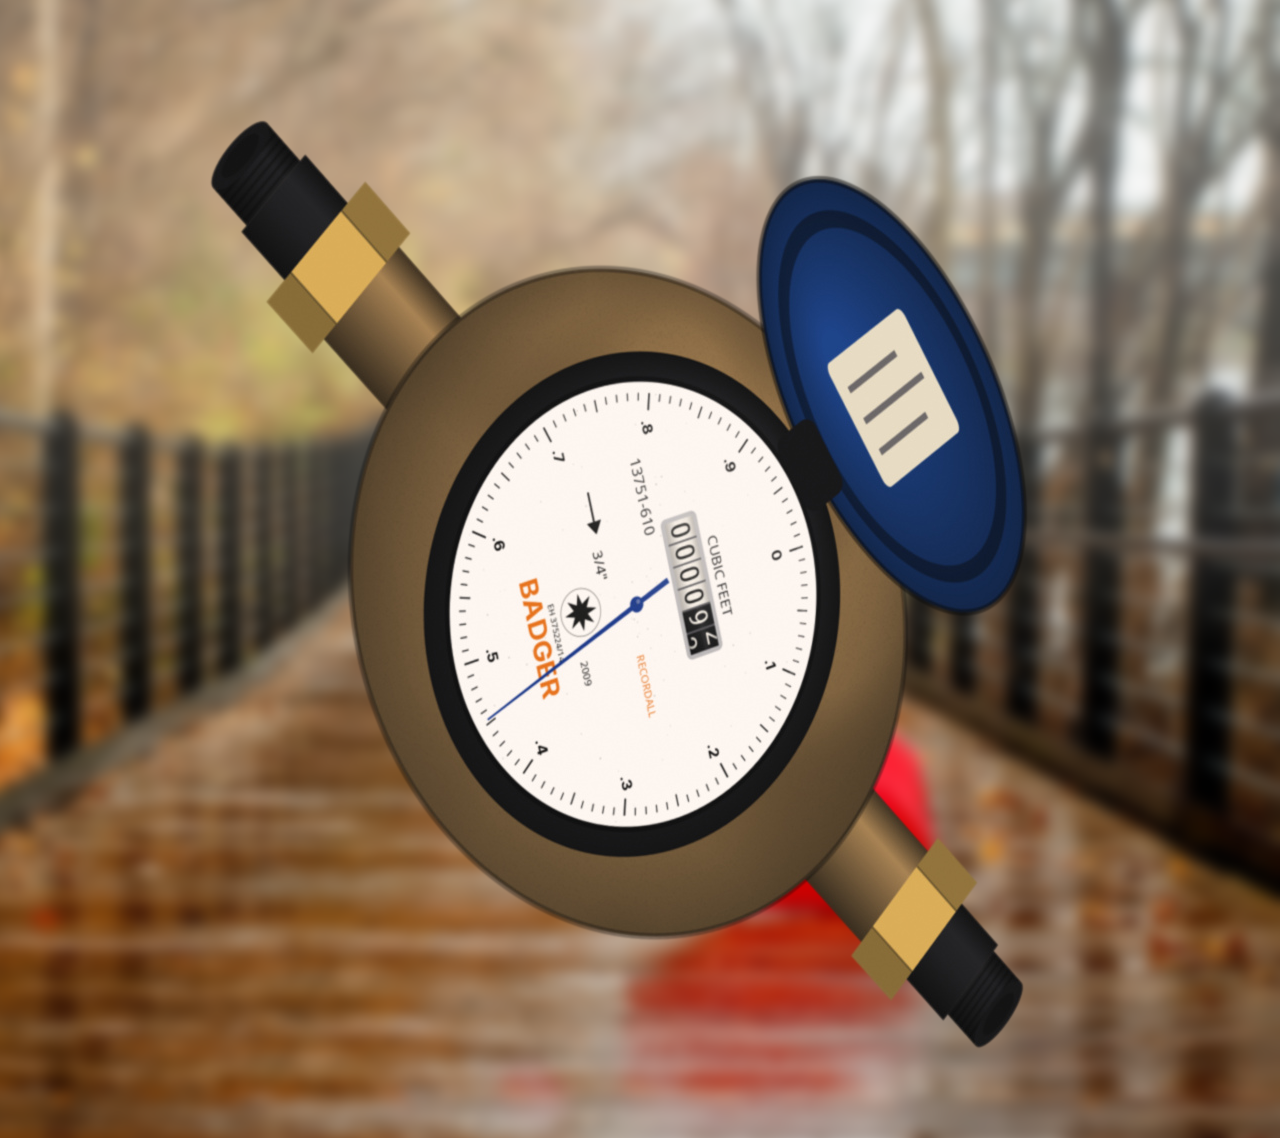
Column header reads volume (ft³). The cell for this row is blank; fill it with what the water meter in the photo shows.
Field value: 92.45 ft³
